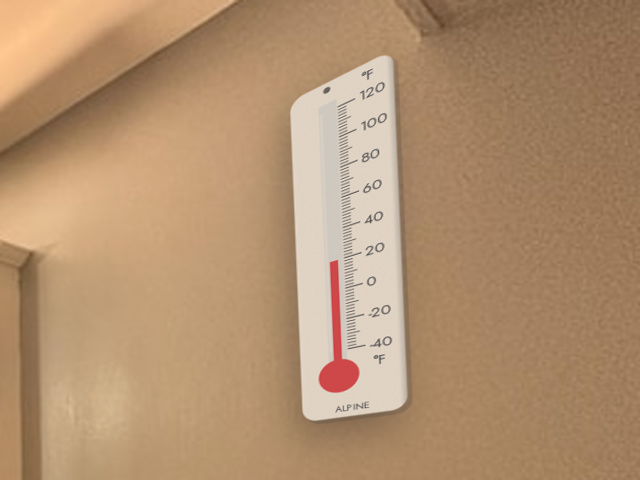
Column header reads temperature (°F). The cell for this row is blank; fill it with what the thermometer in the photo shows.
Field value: 20 °F
